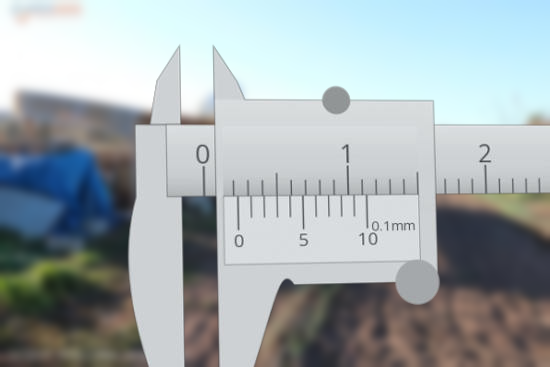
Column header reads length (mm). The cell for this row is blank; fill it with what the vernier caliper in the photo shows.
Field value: 2.3 mm
